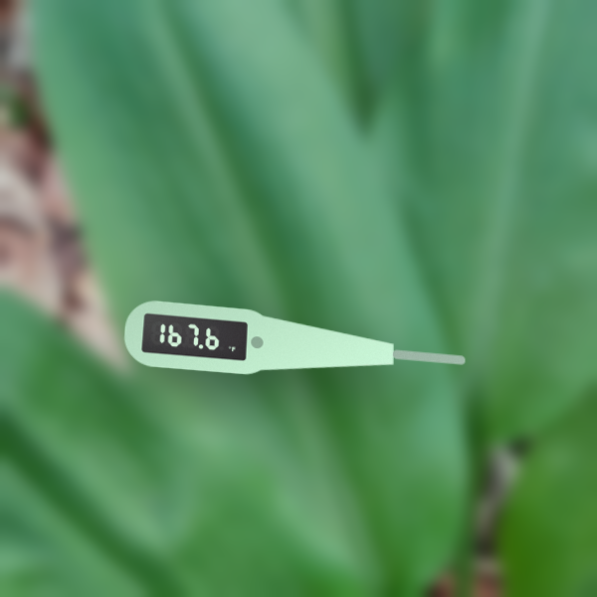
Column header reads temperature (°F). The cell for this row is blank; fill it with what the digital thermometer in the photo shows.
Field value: 167.6 °F
